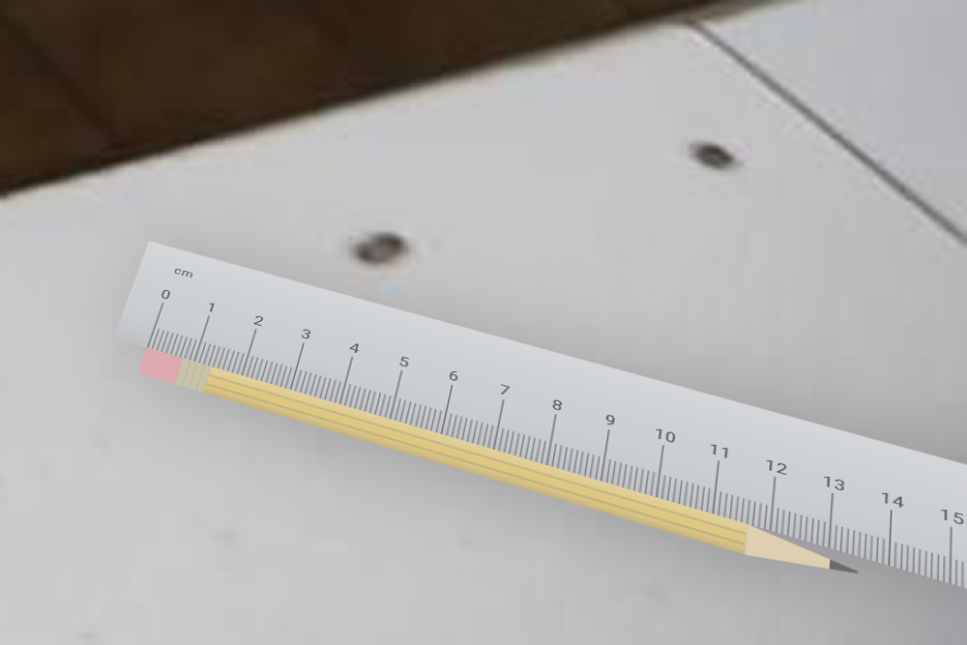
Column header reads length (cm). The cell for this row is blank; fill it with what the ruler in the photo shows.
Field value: 13.5 cm
